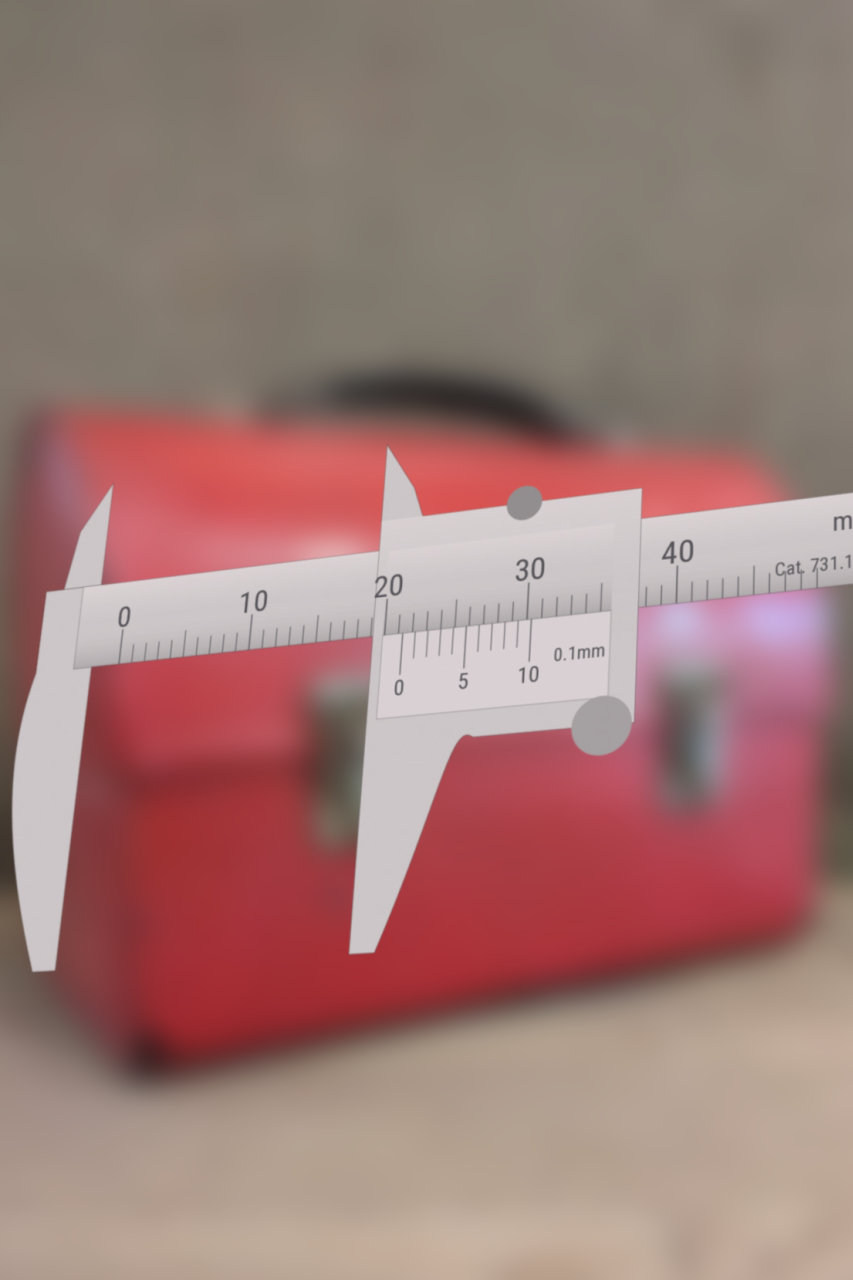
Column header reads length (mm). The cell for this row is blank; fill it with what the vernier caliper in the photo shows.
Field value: 21.3 mm
